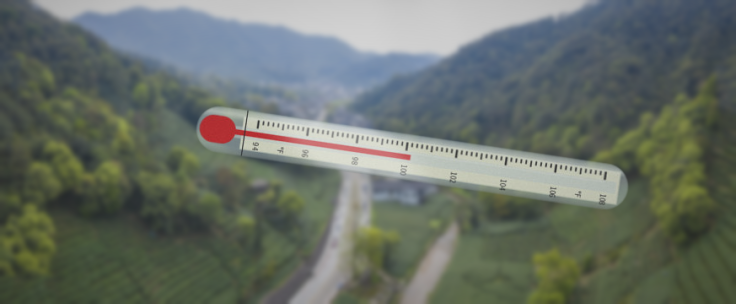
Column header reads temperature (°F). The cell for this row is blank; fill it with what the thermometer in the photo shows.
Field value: 100.2 °F
